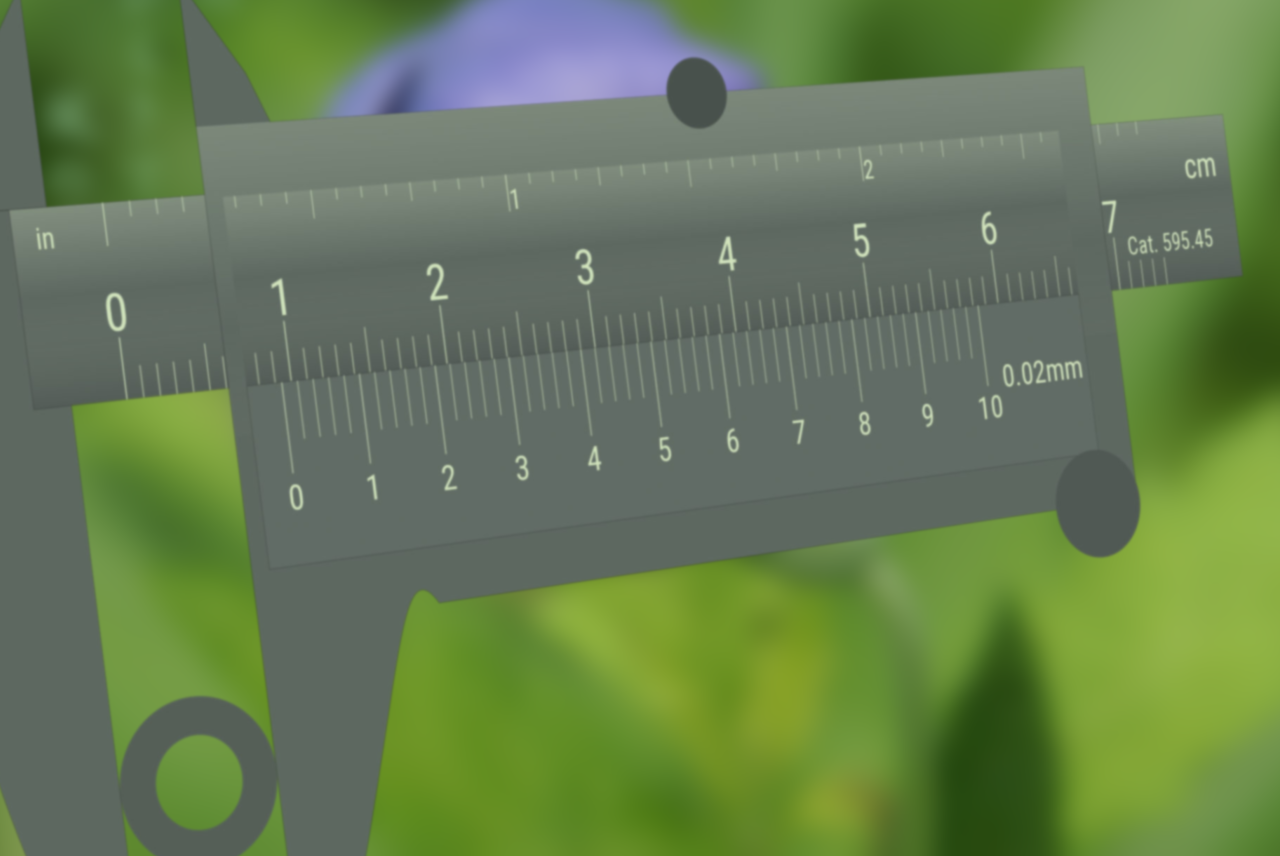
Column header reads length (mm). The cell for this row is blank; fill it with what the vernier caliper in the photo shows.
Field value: 9.4 mm
